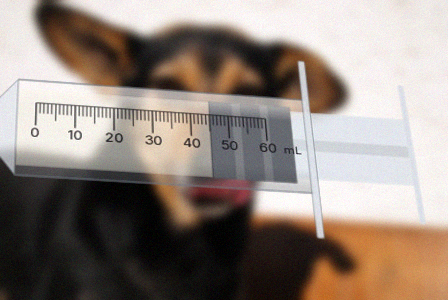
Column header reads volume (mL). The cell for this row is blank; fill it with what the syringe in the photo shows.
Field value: 45 mL
